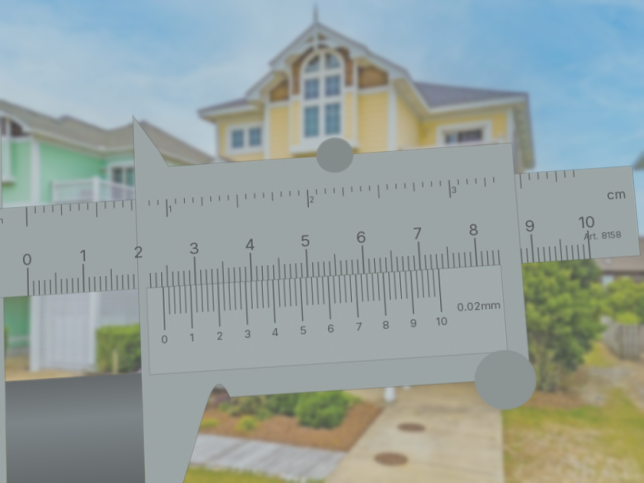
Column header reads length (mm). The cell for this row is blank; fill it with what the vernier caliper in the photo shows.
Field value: 24.2 mm
